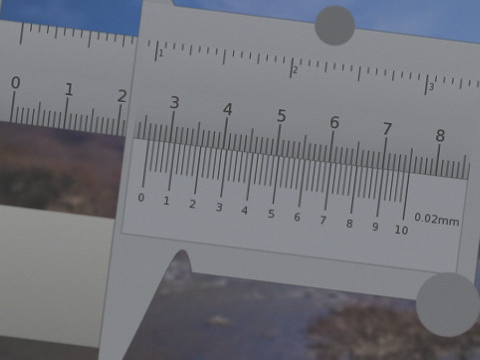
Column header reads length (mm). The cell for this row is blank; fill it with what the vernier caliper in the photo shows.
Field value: 26.0 mm
